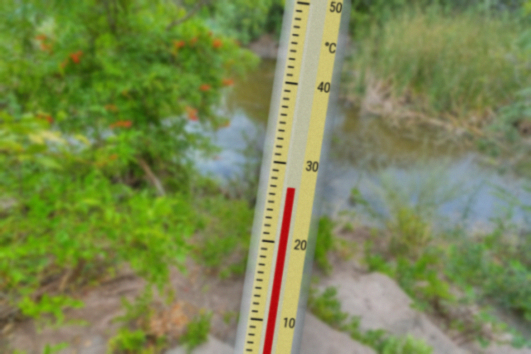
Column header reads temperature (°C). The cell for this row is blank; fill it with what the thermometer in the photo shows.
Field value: 27 °C
